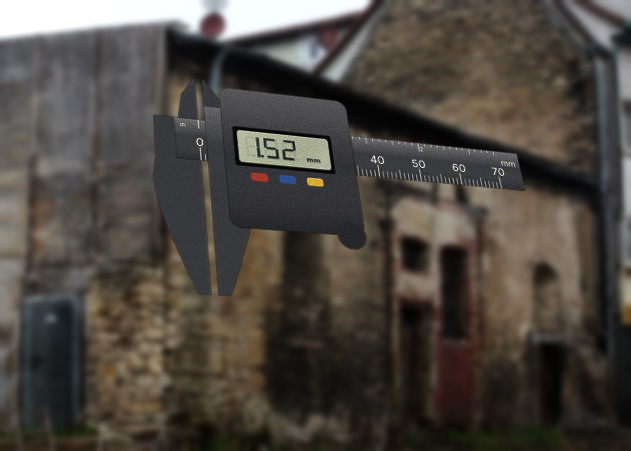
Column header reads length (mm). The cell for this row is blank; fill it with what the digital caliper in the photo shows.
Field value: 1.52 mm
